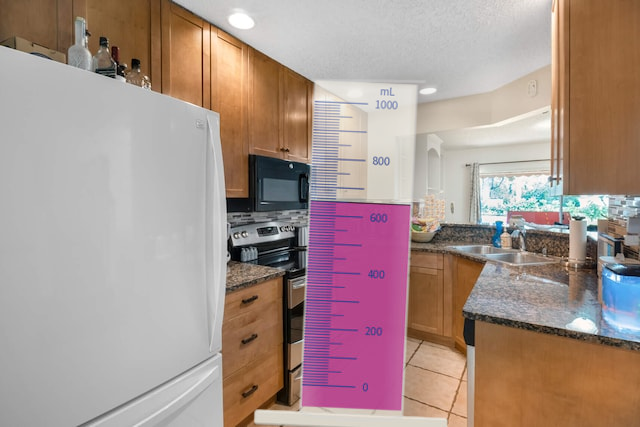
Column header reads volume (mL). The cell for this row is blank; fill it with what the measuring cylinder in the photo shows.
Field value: 650 mL
